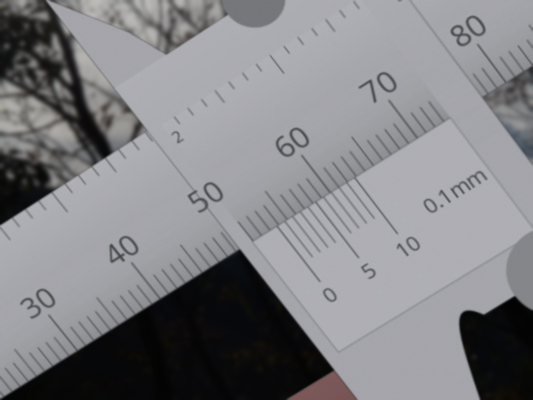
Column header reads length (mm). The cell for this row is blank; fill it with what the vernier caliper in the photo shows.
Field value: 53.8 mm
